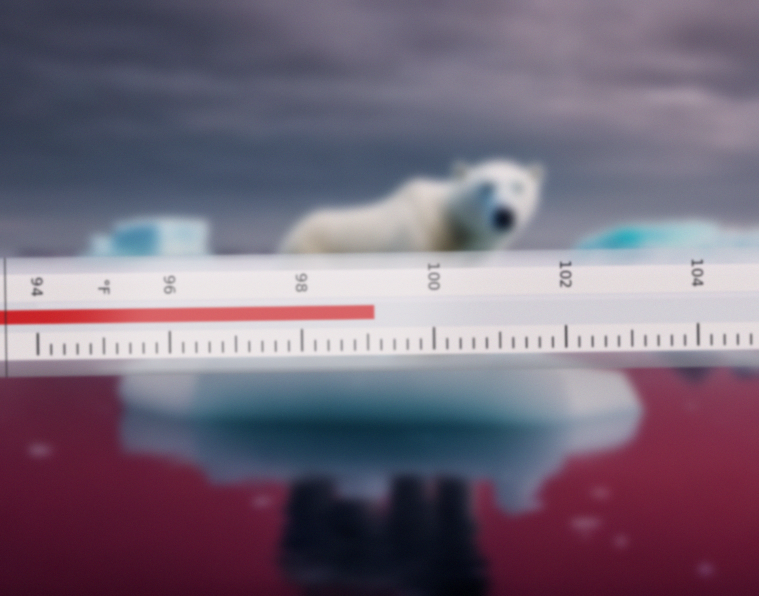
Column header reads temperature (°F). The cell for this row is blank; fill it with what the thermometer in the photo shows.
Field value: 99.1 °F
